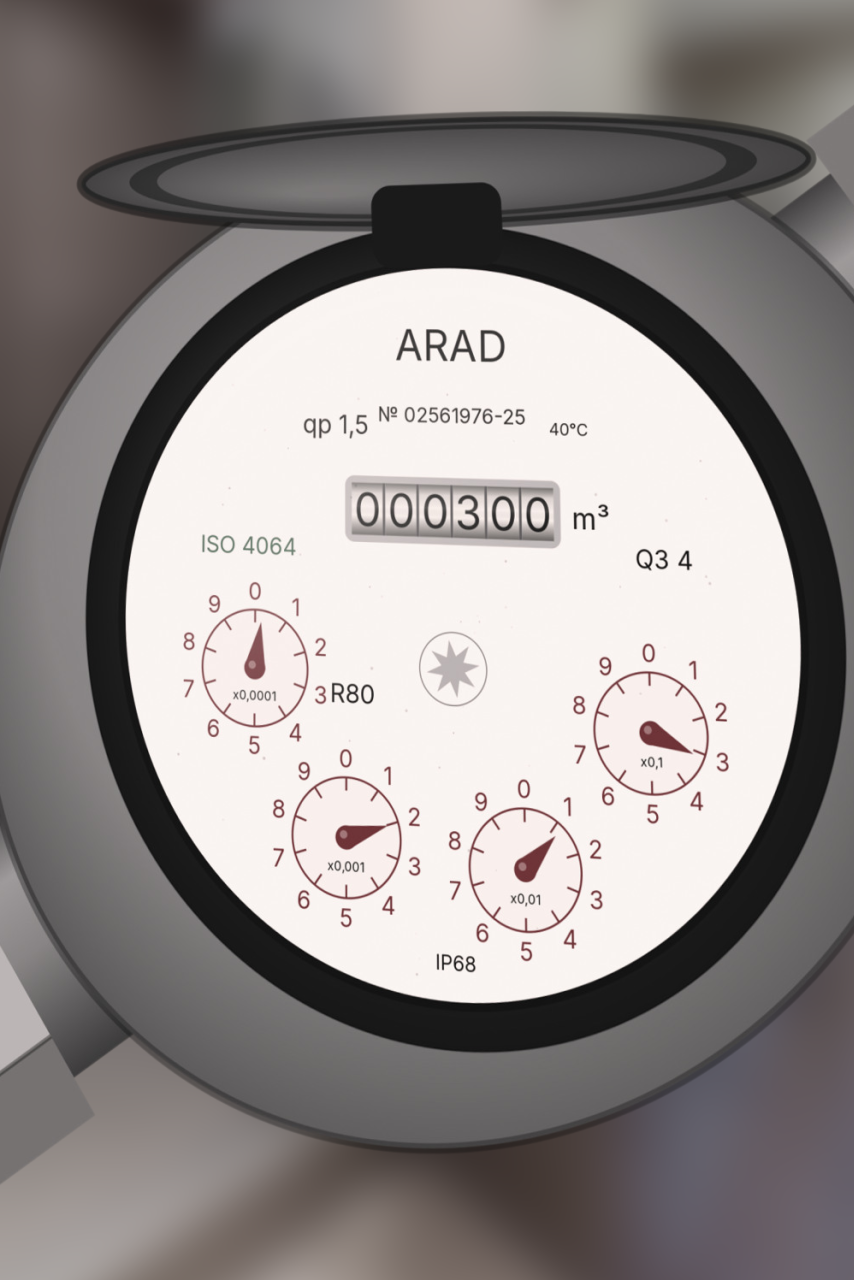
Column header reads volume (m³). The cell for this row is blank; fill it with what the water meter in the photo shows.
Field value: 300.3120 m³
